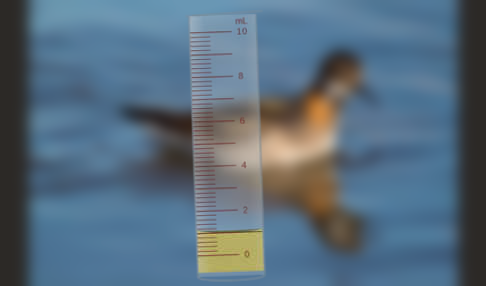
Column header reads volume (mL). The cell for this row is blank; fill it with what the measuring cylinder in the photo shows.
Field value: 1 mL
